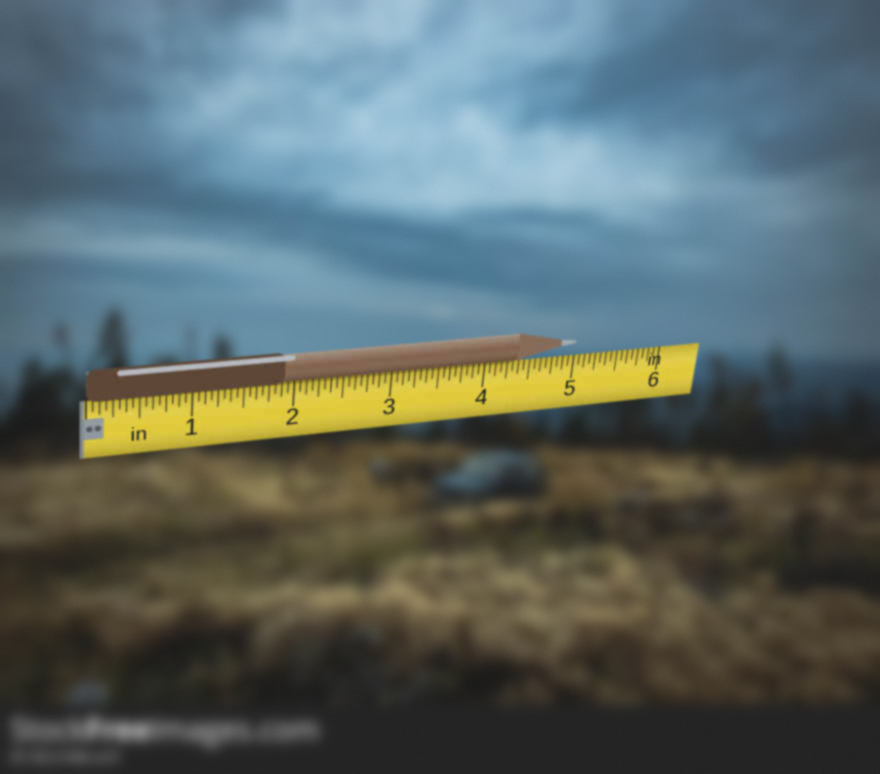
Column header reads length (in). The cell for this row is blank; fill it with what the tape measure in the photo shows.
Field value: 5 in
